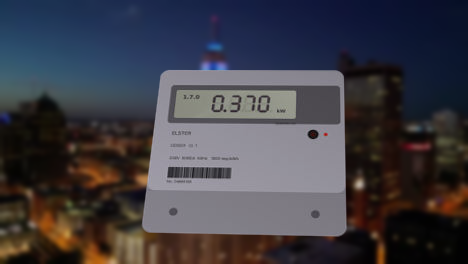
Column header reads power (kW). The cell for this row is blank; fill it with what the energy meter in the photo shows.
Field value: 0.370 kW
